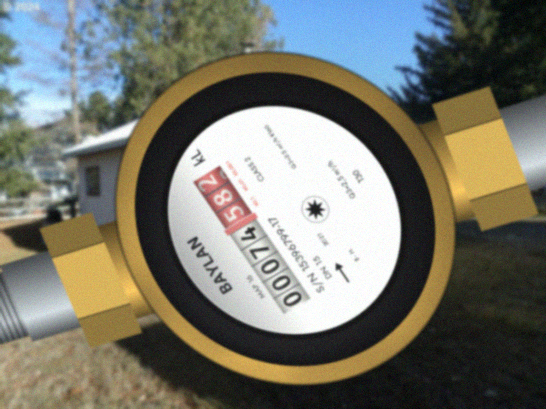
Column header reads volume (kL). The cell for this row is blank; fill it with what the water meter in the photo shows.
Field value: 74.582 kL
